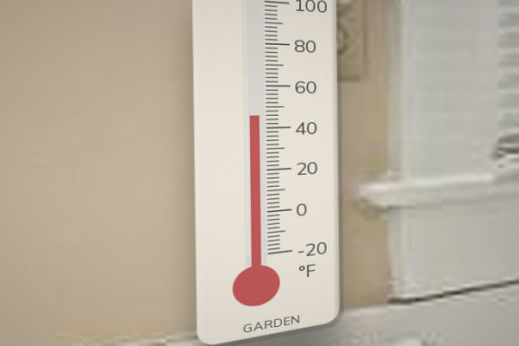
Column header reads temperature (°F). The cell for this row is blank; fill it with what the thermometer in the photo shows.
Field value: 46 °F
